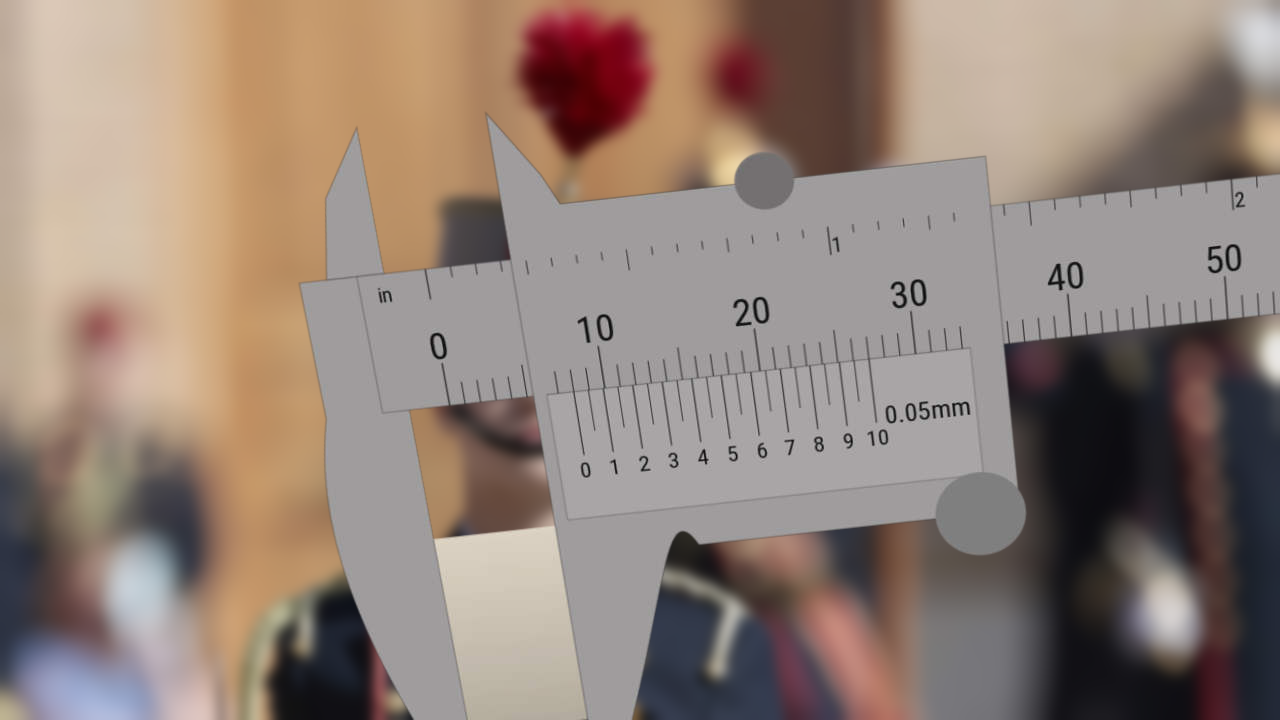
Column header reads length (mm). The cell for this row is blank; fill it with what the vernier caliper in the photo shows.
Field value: 8.0 mm
